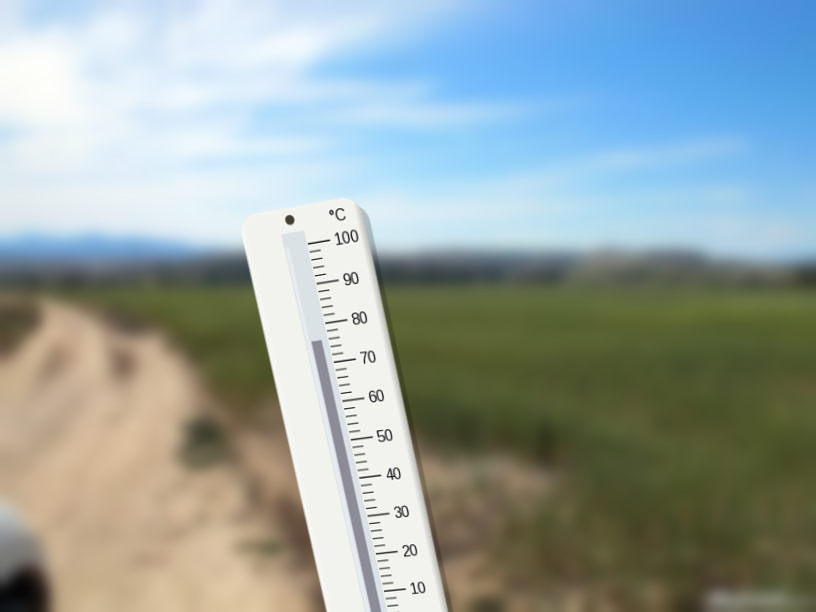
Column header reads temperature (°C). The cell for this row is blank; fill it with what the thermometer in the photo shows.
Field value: 76 °C
